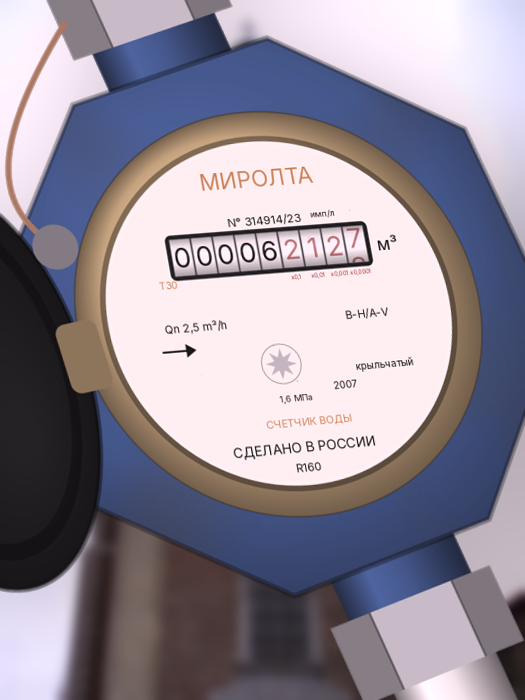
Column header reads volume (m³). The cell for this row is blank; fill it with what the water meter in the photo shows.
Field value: 6.2127 m³
